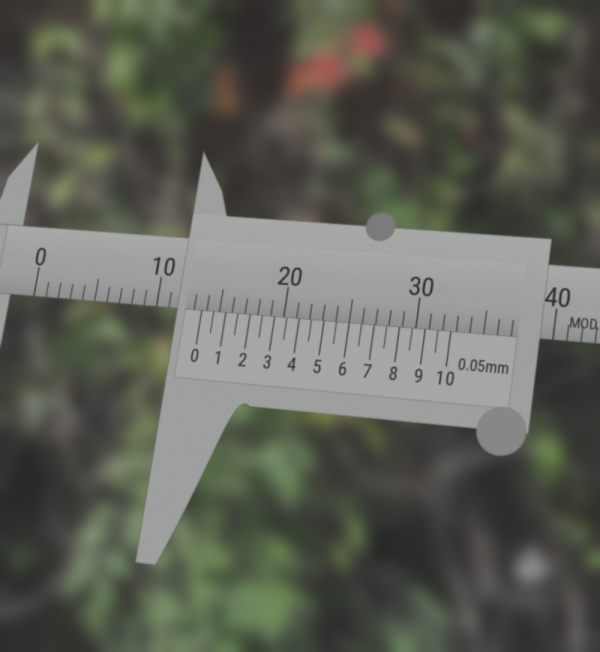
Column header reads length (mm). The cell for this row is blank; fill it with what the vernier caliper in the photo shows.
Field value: 13.6 mm
